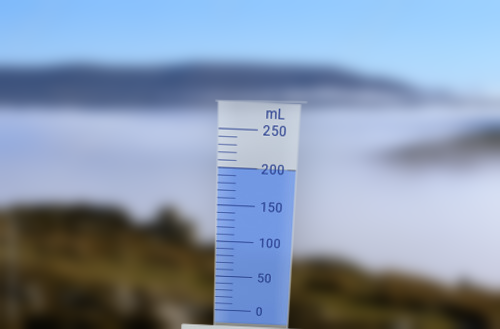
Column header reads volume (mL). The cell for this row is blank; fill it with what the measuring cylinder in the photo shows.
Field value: 200 mL
